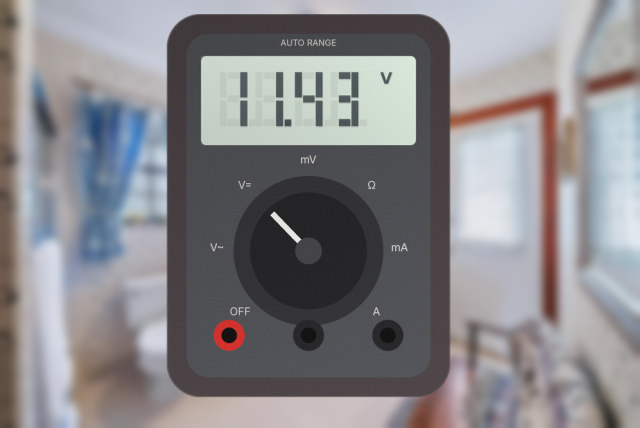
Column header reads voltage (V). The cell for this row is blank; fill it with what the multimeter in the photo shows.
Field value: 11.43 V
